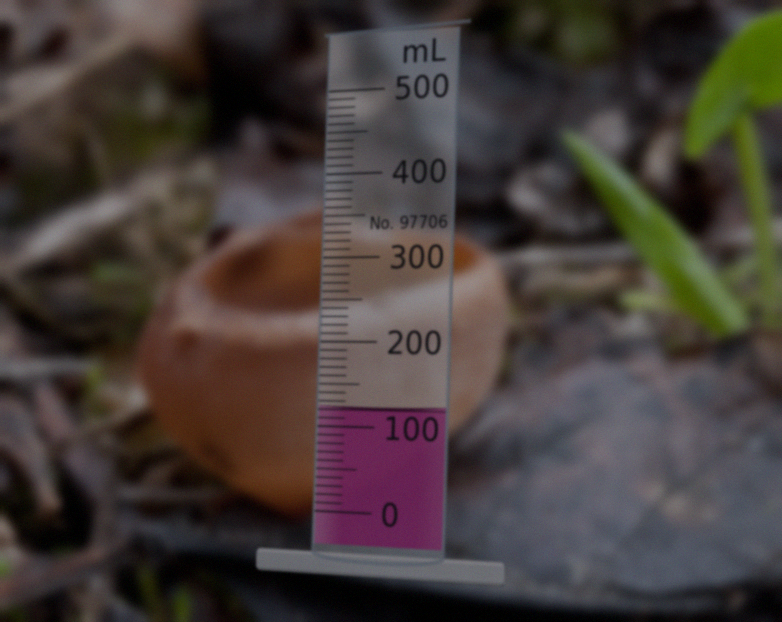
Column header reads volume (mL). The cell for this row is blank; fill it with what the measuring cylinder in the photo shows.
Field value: 120 mL
